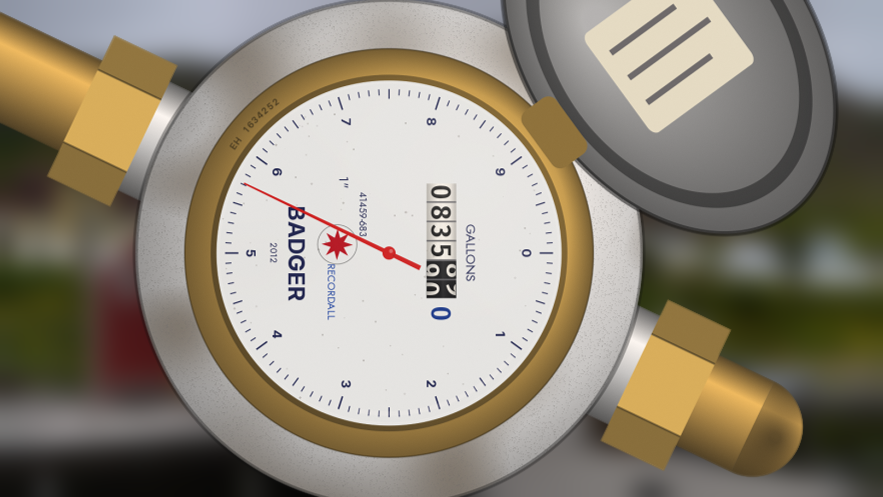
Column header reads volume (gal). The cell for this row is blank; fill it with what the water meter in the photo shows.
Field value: 835895.7 gal
